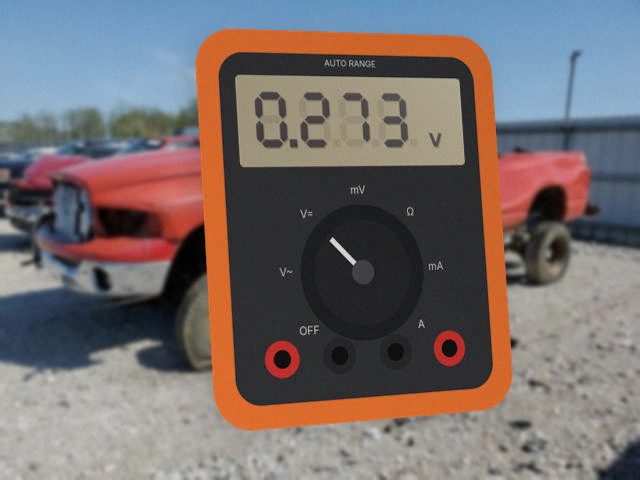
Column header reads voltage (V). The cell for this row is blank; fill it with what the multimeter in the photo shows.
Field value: 0.273 V
